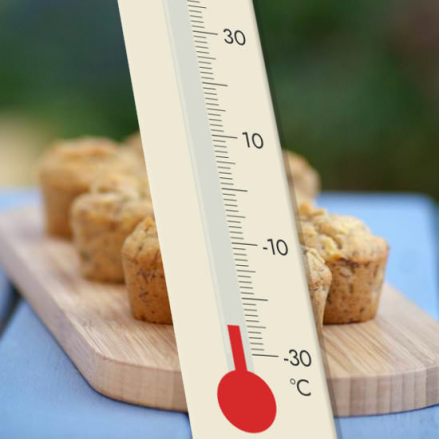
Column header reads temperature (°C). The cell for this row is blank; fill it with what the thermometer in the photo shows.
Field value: -25 °C
